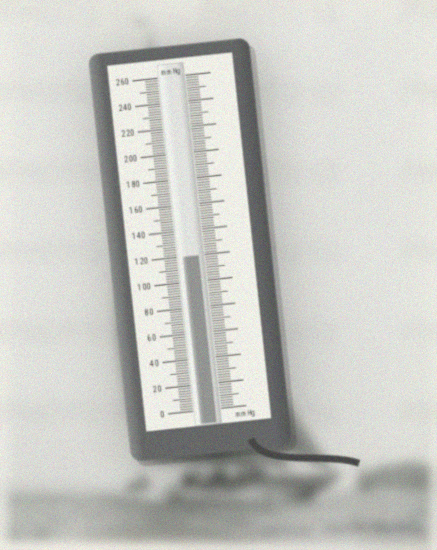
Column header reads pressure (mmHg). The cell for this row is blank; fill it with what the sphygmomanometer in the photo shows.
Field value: 120 mmHg
